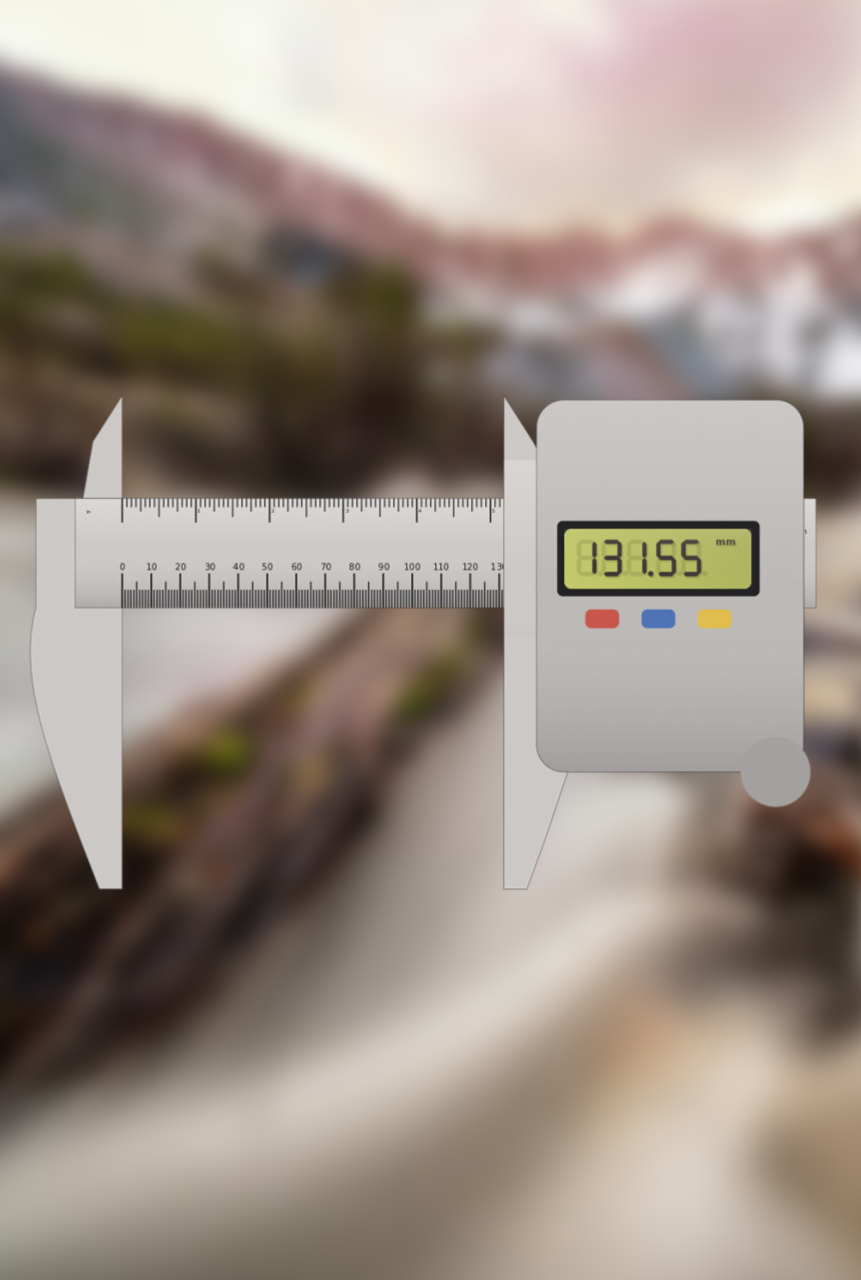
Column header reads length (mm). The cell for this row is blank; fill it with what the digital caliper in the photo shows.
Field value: 131.55 mm
